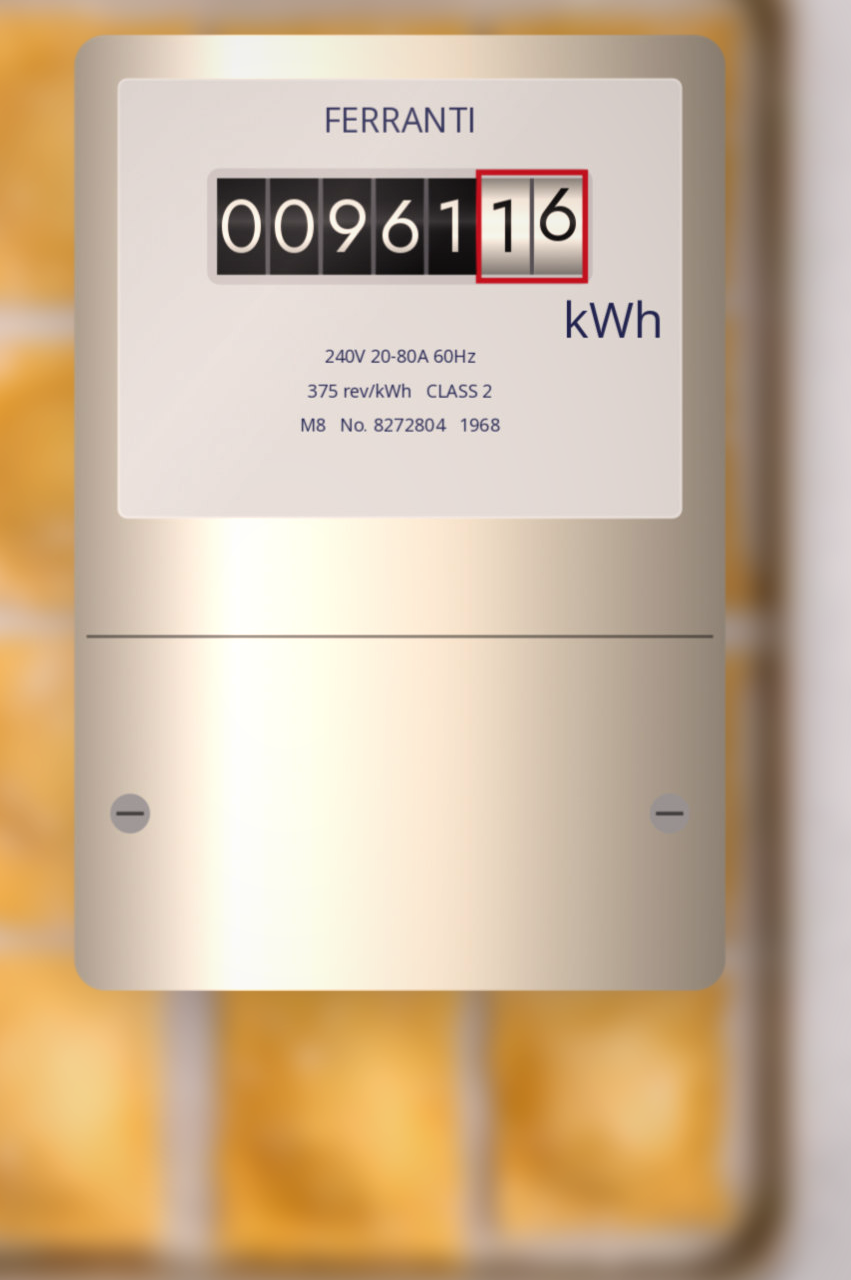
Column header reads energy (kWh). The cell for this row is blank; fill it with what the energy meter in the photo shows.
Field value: 961.16 kWh
